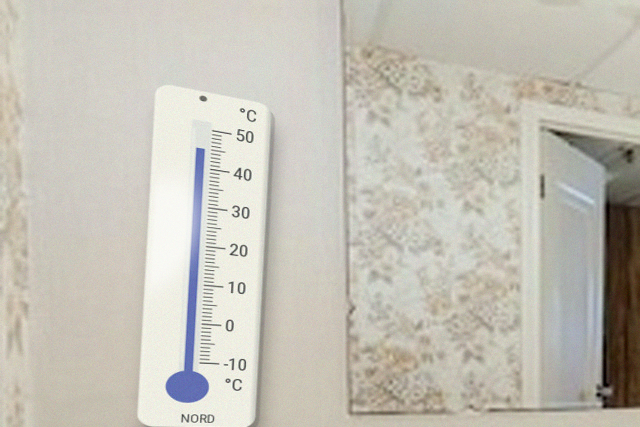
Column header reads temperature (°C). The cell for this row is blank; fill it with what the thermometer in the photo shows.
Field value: 45 °C
